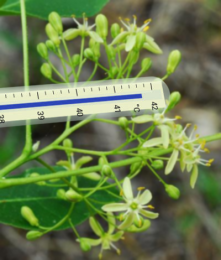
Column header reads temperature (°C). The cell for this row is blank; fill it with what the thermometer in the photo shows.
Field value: 41.7 °C
